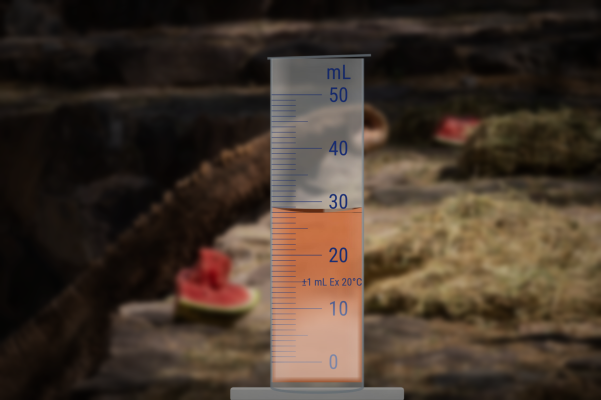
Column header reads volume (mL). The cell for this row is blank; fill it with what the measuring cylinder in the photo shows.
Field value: 28 mL
